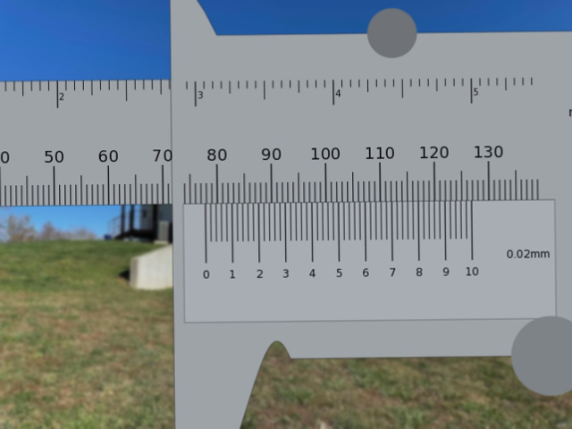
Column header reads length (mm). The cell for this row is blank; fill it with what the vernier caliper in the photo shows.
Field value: 77.8 mm
